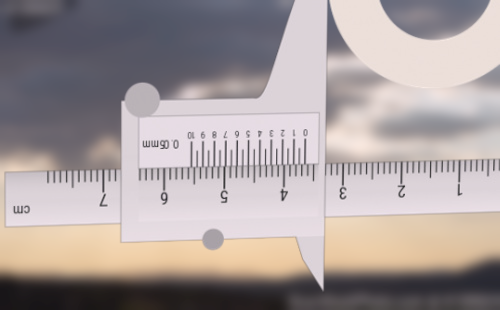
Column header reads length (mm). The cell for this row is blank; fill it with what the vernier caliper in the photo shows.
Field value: 36.5 mm
